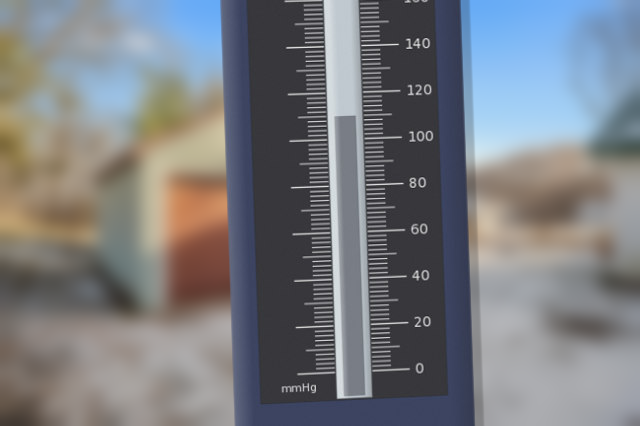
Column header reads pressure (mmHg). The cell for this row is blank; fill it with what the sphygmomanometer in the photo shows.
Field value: 110 mmHg
